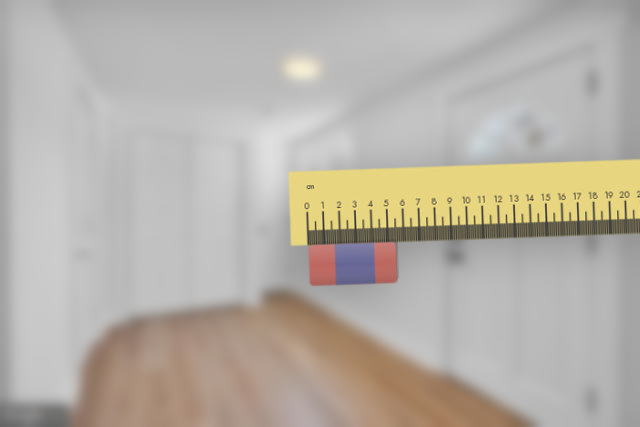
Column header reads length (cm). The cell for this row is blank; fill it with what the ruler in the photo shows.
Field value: 5.5 cm
